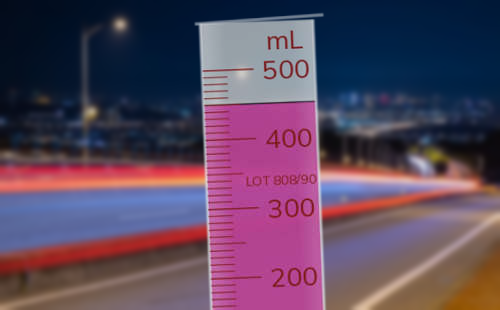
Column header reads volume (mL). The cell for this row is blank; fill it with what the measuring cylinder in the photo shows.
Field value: 450 mL
